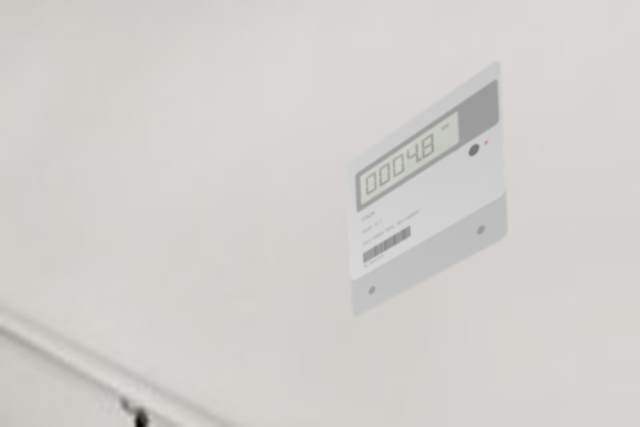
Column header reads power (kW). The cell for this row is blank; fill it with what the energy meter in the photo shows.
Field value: 4.8 kW
